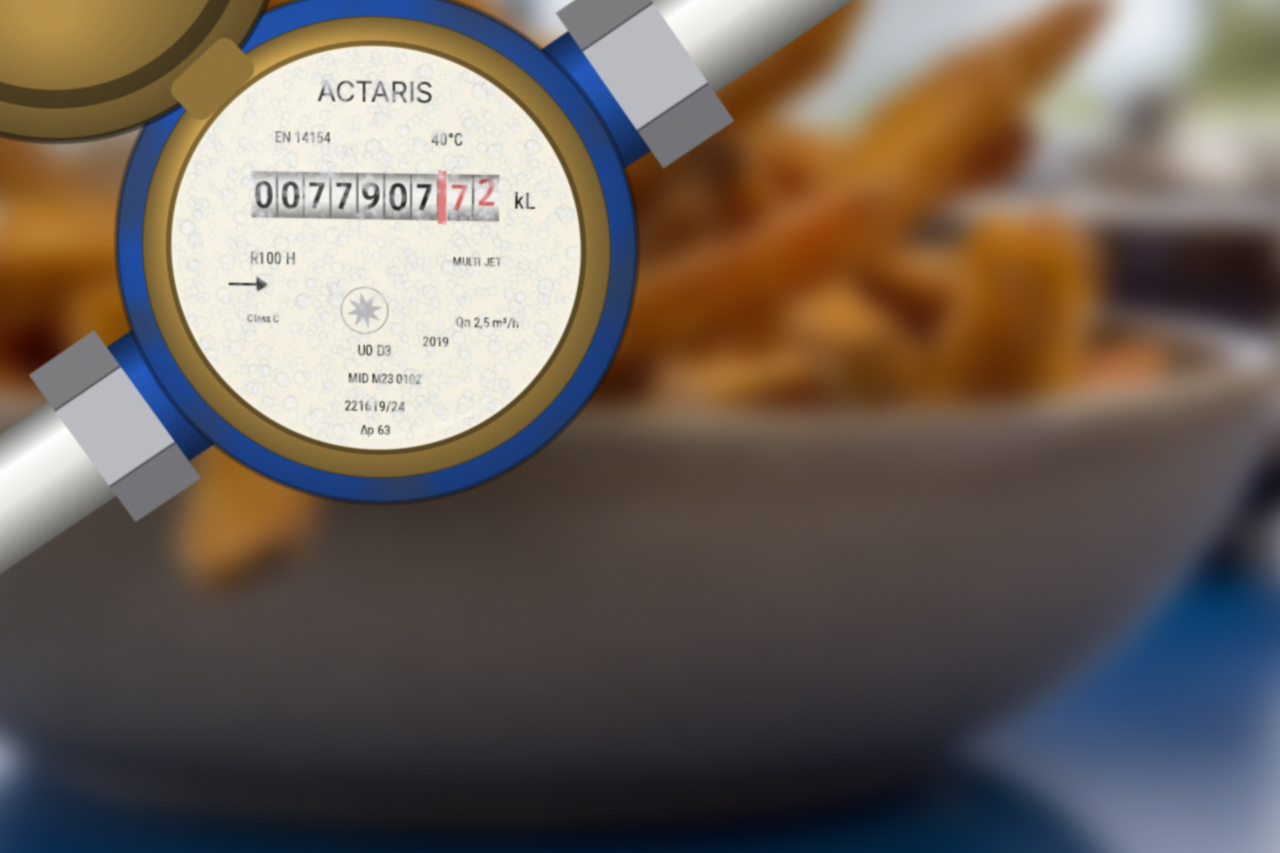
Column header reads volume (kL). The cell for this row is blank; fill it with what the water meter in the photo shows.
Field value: 77907.72 kL
